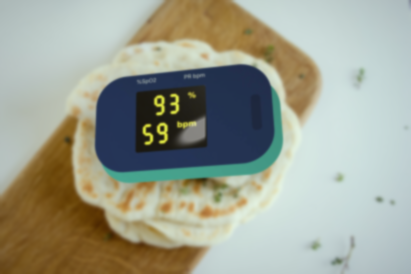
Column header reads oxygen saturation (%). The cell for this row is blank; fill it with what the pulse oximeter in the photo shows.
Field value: 93 %
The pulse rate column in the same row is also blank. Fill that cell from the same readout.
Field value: 59 bpm
